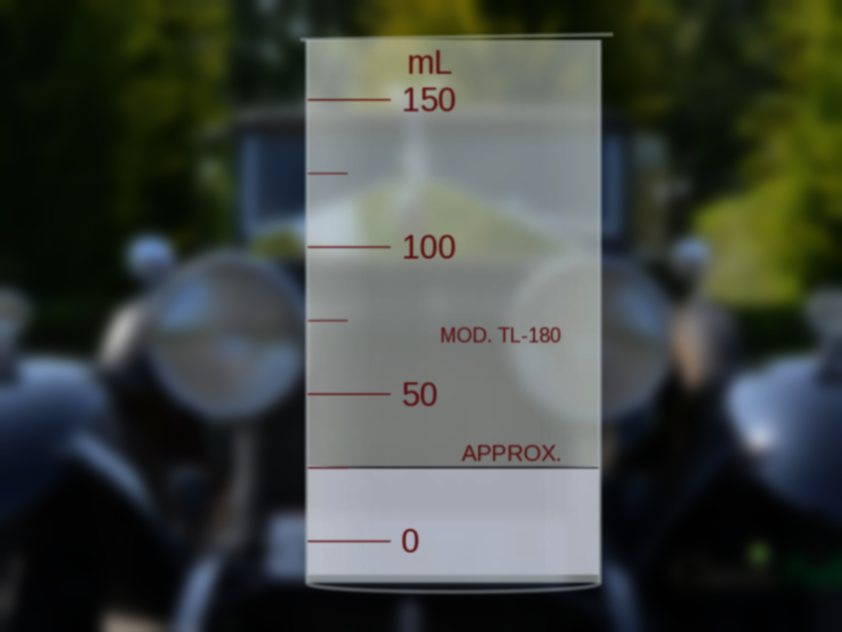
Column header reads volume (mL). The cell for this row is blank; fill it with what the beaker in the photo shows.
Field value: 25 mL
